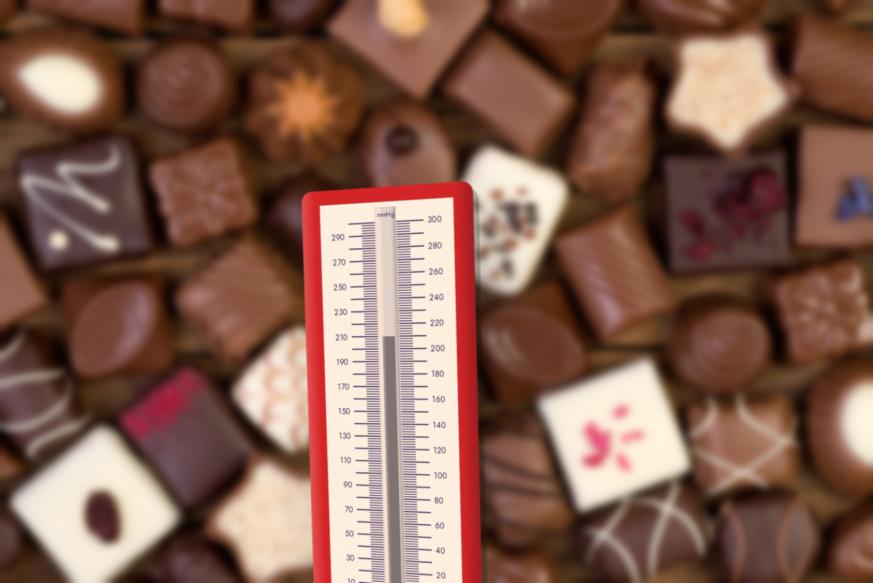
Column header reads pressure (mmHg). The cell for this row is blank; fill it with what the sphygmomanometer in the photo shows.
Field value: 210 mmHg
